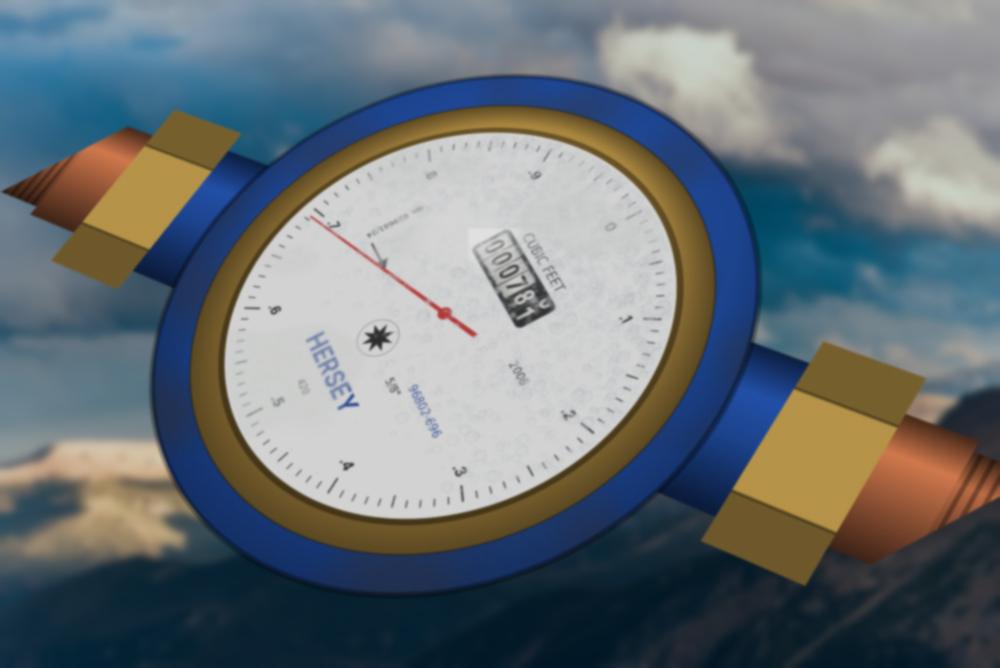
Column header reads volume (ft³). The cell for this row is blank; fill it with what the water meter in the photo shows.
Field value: 780.69 ft³
